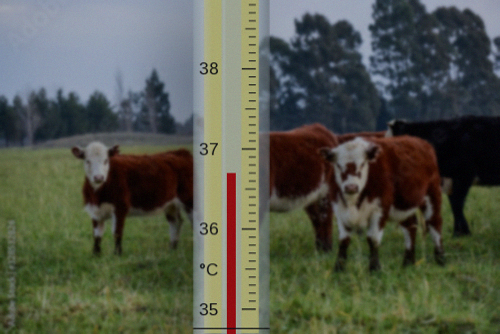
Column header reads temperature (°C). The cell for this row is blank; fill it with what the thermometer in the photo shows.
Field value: 36.7 °C
